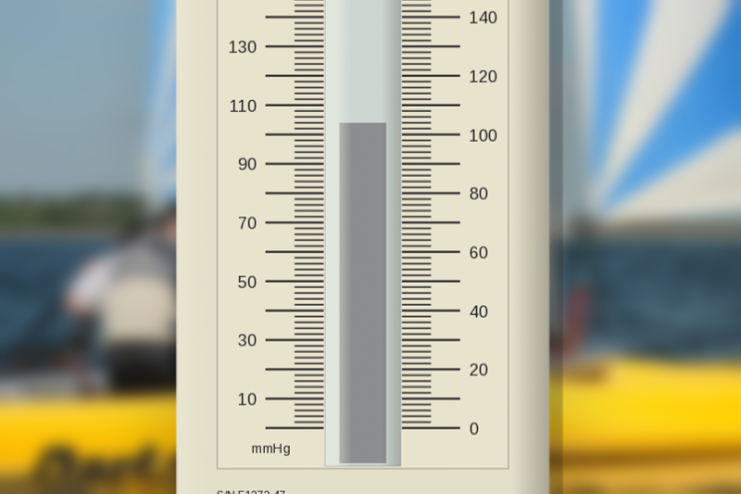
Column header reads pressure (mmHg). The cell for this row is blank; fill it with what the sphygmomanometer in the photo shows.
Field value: 104 mmHg
